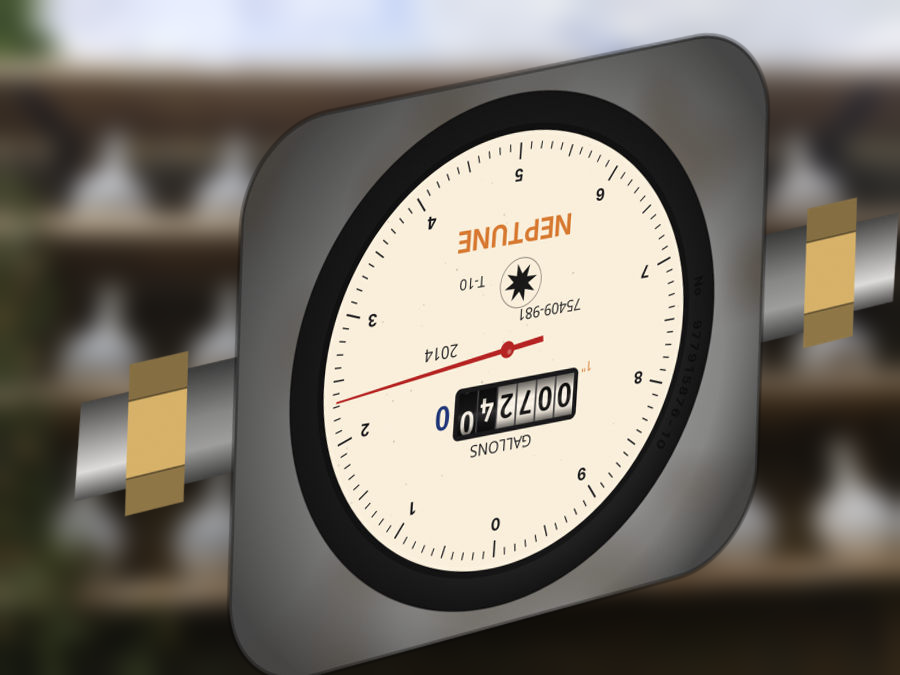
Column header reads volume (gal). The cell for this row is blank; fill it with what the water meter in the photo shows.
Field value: 72402.3 gal
